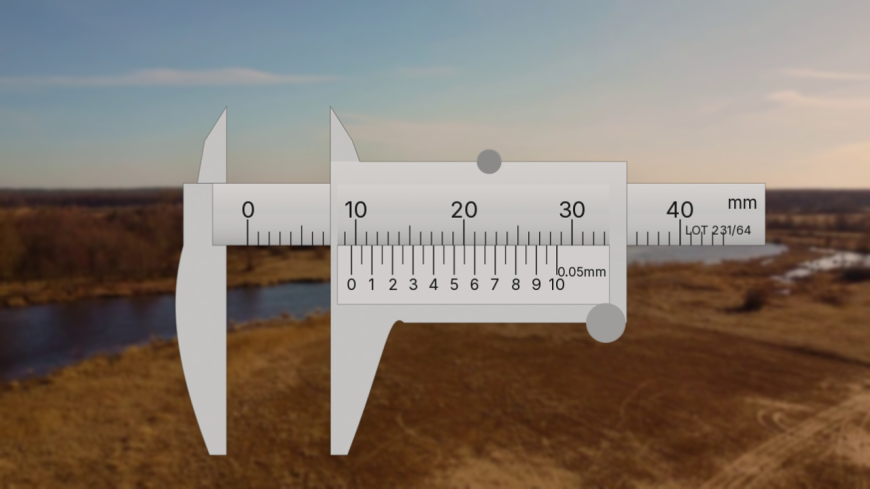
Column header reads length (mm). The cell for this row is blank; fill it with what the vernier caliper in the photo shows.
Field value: 9.6 mm
